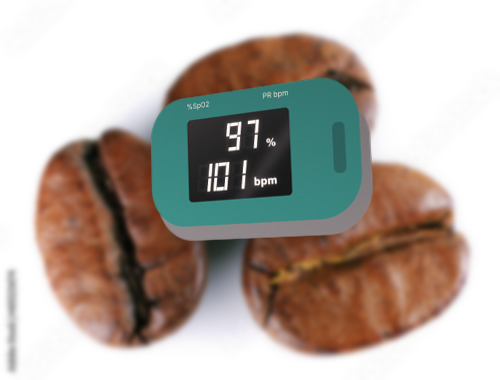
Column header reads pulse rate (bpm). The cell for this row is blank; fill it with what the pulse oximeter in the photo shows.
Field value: 101 bpm
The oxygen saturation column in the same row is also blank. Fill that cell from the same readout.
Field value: 97 %
